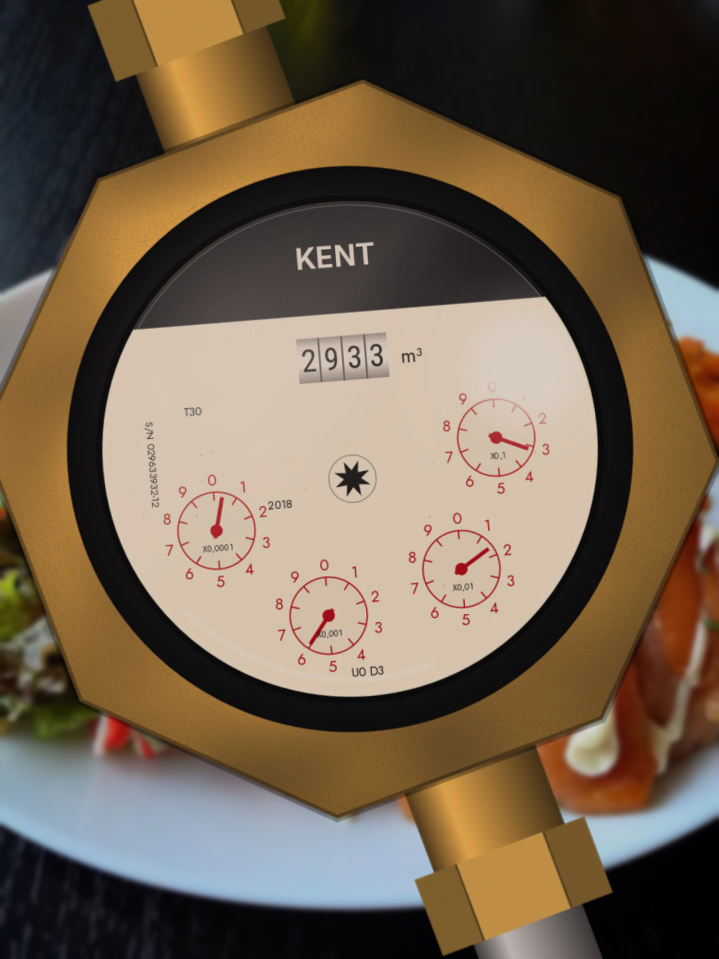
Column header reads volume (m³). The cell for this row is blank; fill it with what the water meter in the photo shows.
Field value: 2933.3160 m³
